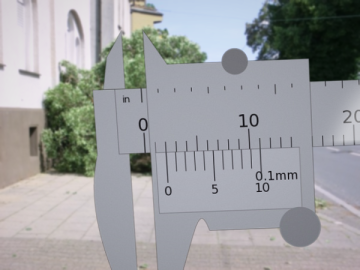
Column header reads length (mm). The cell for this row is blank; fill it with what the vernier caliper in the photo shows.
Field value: 2.0 mm
